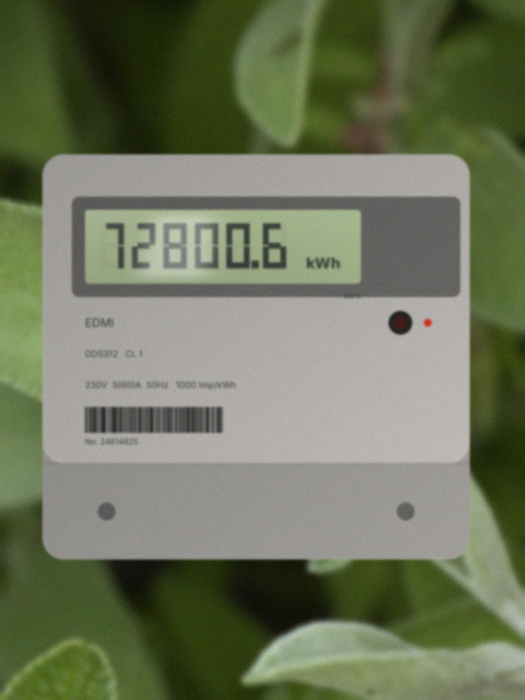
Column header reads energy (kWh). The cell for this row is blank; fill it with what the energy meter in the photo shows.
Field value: 72800.6 kWh
